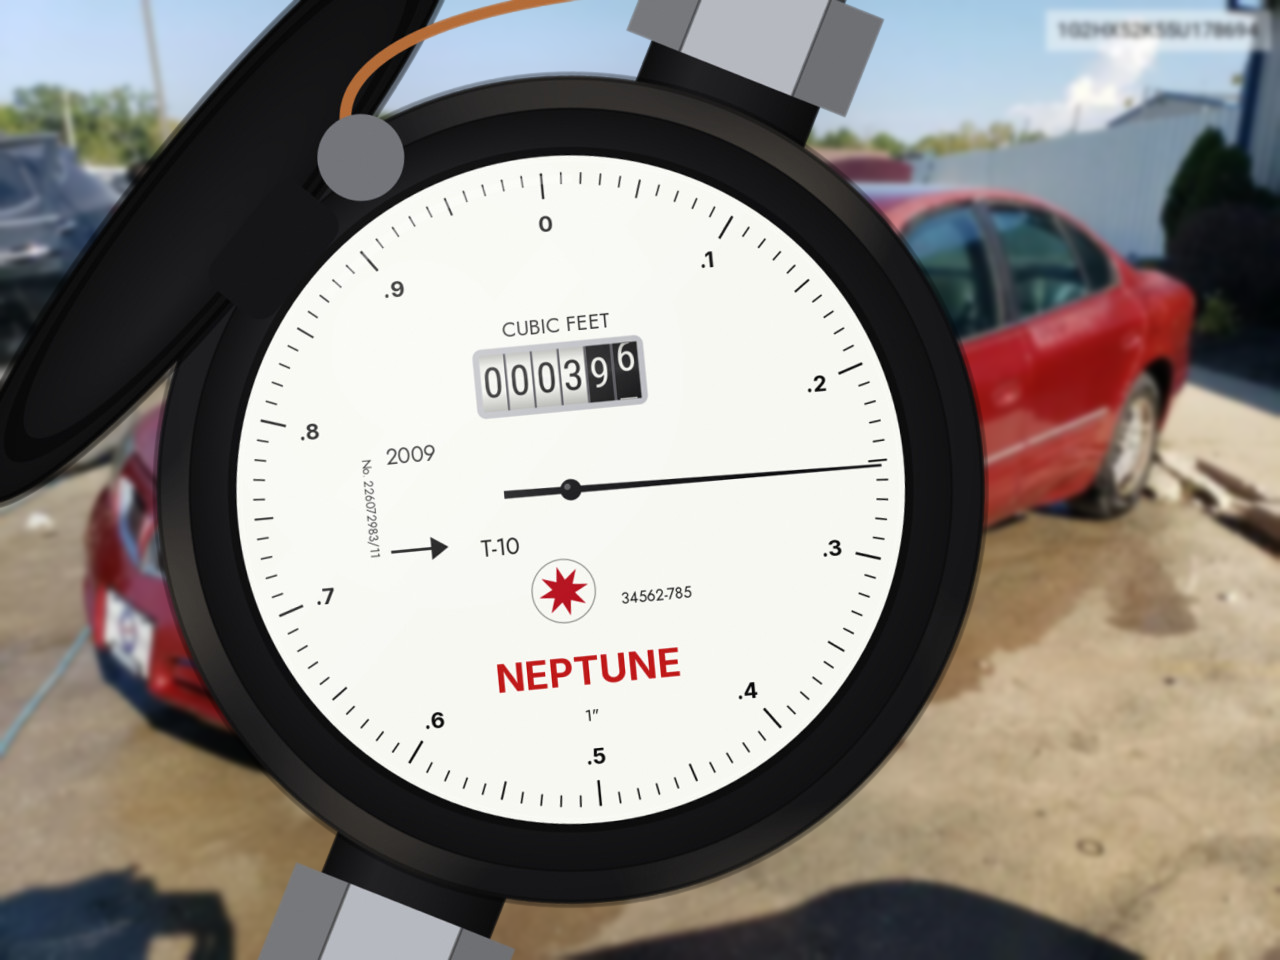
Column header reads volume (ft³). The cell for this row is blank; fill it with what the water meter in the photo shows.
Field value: 396.25 ft³
